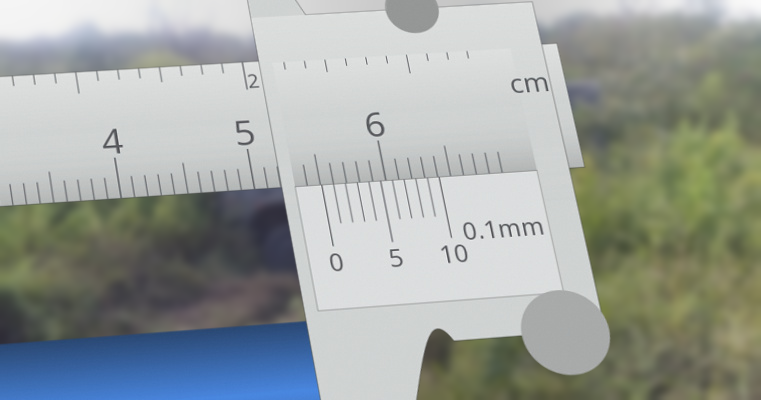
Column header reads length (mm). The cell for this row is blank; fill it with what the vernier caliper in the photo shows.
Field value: 55.1 mm
